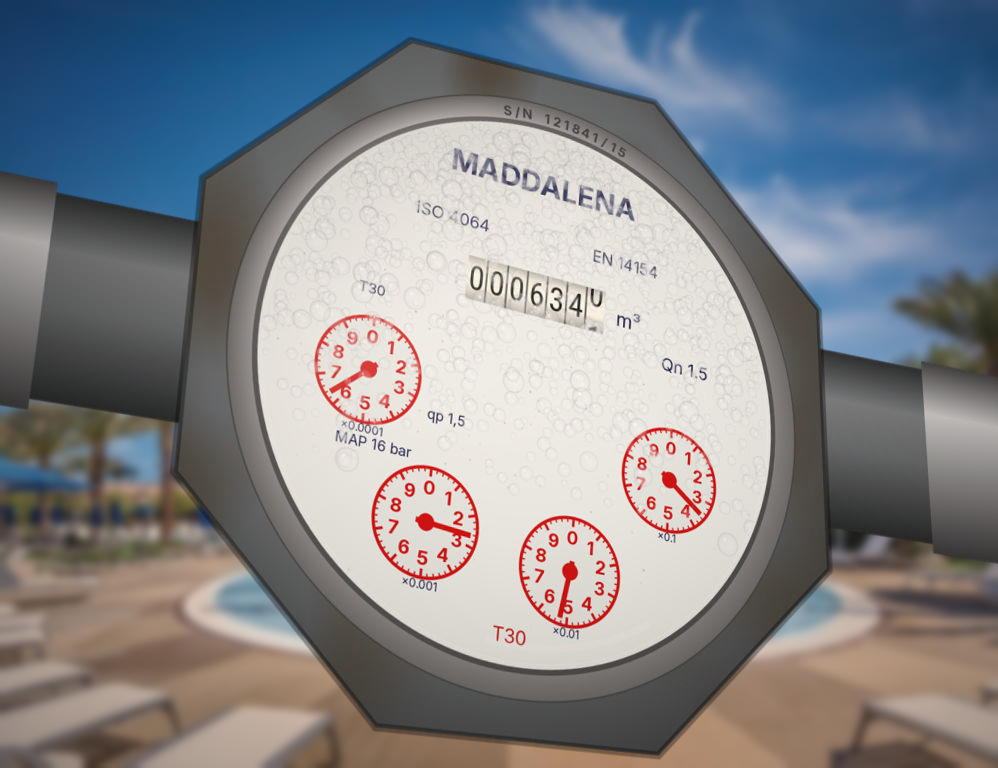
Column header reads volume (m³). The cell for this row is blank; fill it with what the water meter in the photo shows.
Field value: 6340.3526 m³
